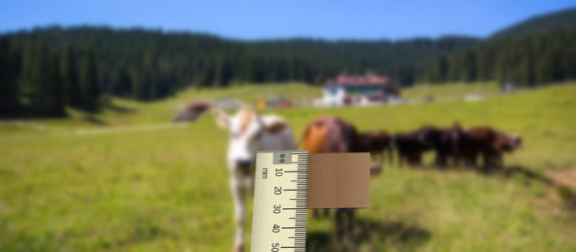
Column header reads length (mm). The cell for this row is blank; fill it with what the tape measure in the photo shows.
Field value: 30 mm
